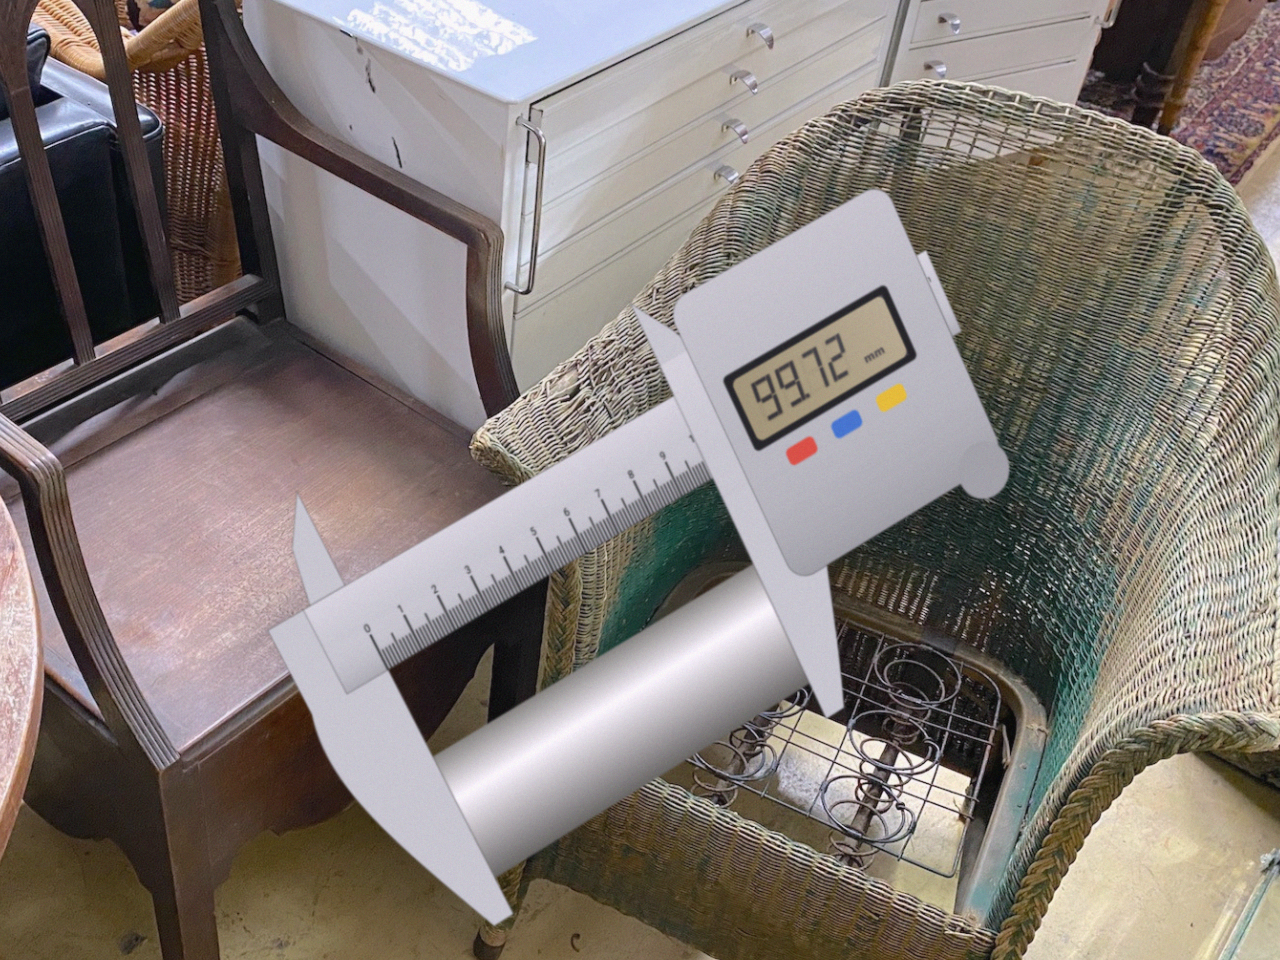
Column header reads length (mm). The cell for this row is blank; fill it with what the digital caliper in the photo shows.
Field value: 99.72 mm
